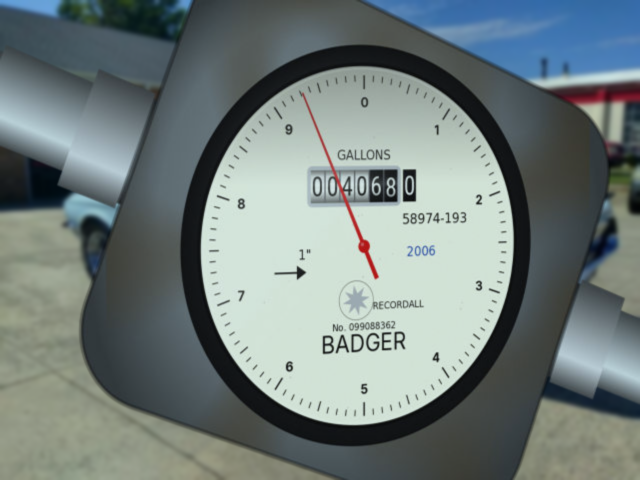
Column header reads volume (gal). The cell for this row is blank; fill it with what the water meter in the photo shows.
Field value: 40679.3 gal
